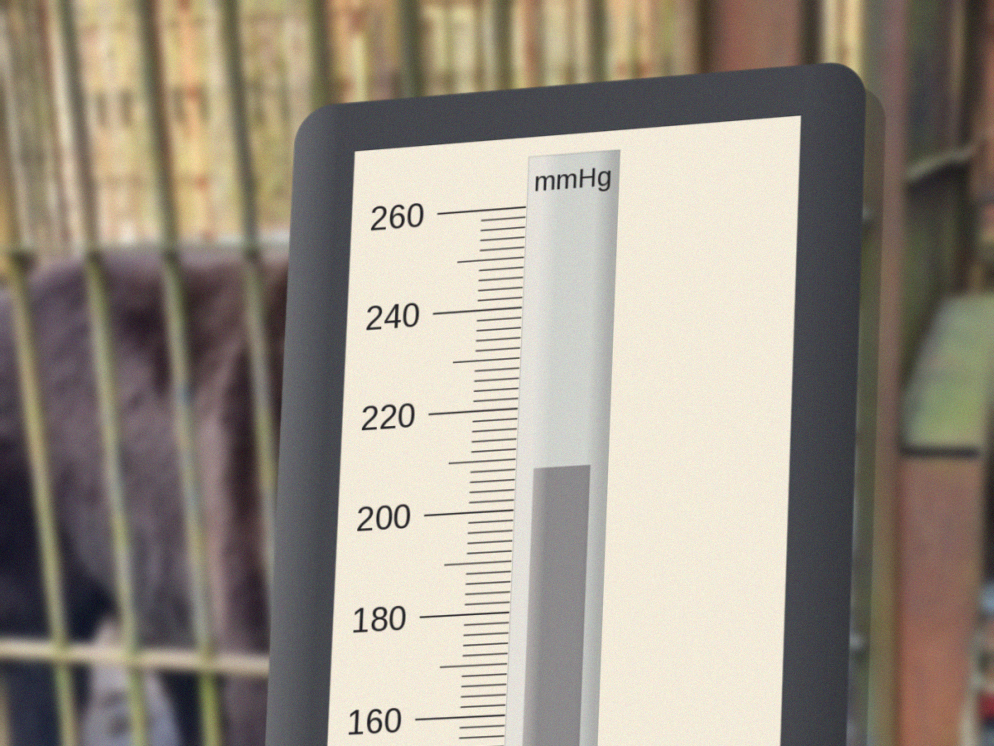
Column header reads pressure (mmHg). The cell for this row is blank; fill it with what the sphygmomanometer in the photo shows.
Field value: 208 mmHg
